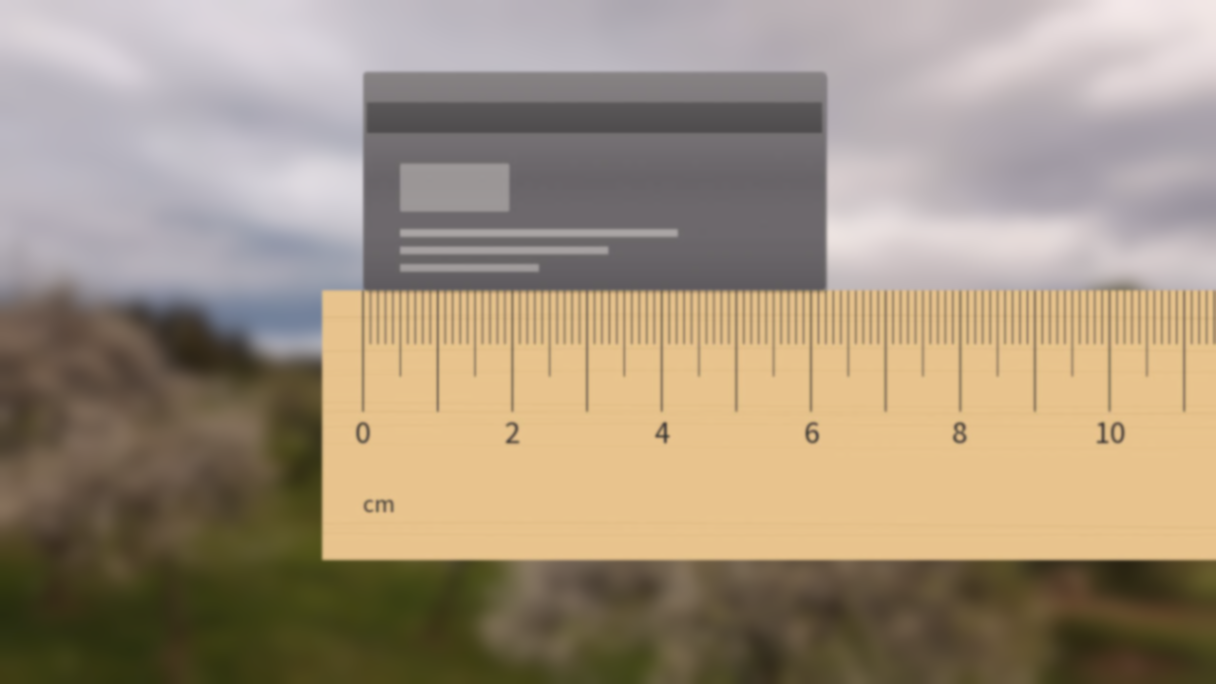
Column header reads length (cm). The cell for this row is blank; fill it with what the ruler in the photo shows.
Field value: 6.2 cm
